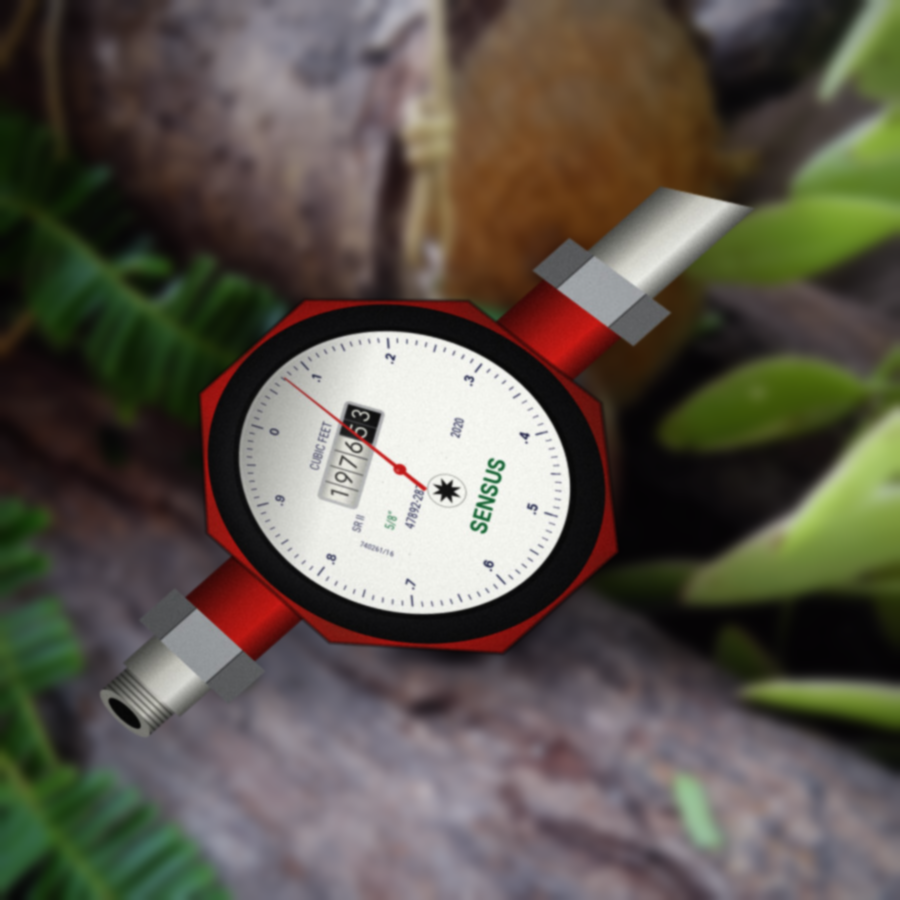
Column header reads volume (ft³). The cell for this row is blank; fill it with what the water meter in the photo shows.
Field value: 197653.07 ft³
